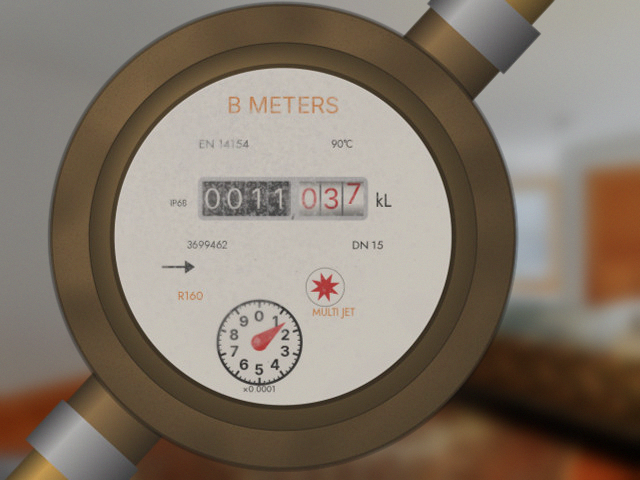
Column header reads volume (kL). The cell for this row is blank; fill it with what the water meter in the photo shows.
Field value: 11.0371 kL
